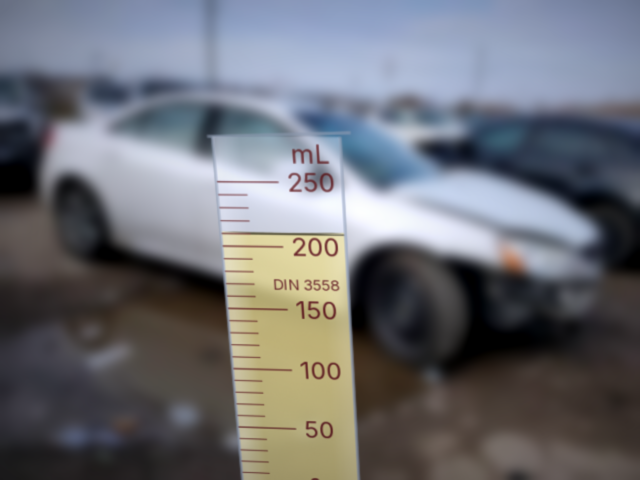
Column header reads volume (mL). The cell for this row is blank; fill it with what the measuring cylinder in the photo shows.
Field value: 210 mL
